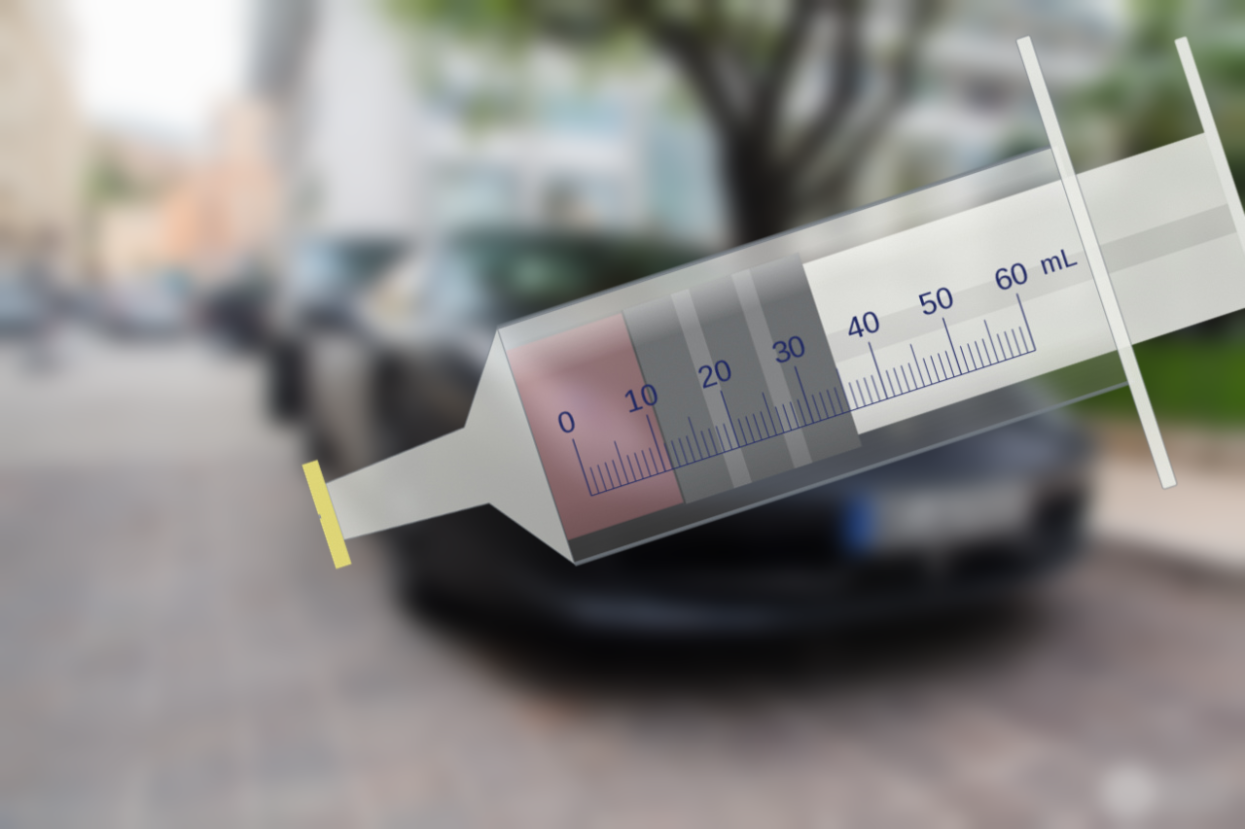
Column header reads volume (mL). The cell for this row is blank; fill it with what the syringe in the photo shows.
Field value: 11 mL
